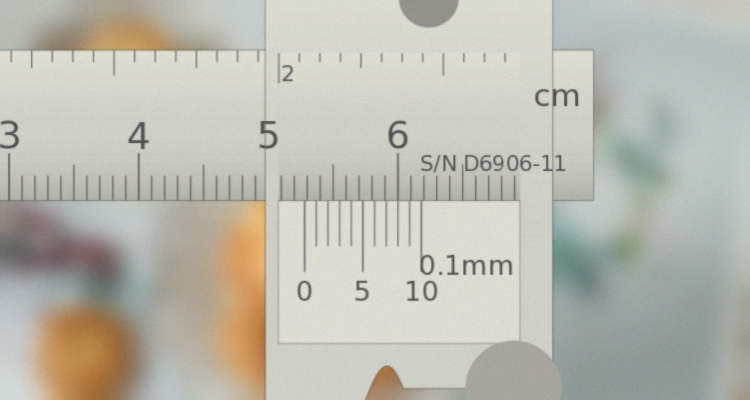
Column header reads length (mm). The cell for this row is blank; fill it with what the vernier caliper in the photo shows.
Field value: 52.8 mm
